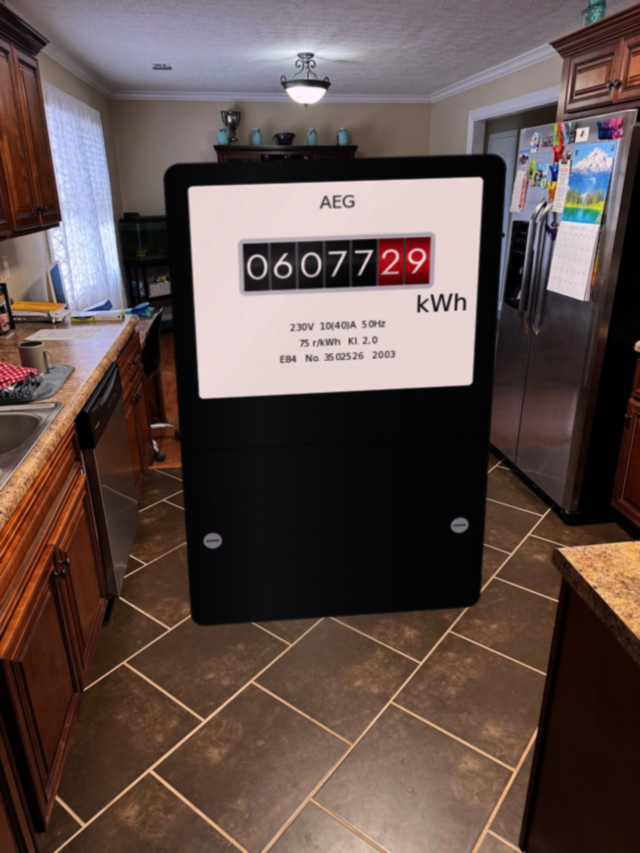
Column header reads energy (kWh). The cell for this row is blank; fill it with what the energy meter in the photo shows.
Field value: 6077.29 kWh
